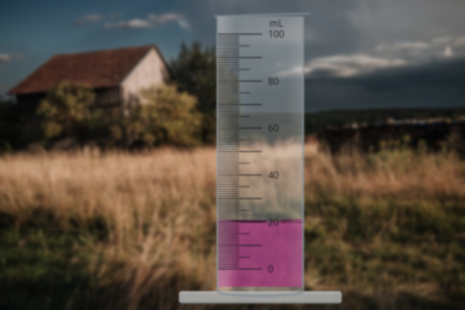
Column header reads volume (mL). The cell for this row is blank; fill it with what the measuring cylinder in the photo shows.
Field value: 20 mL
